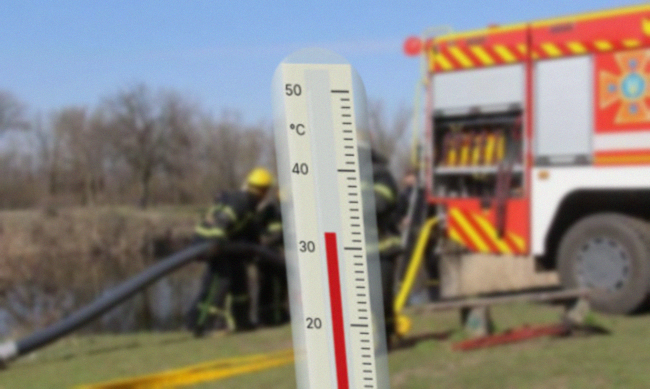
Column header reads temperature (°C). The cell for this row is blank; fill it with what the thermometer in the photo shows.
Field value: 32 °C
